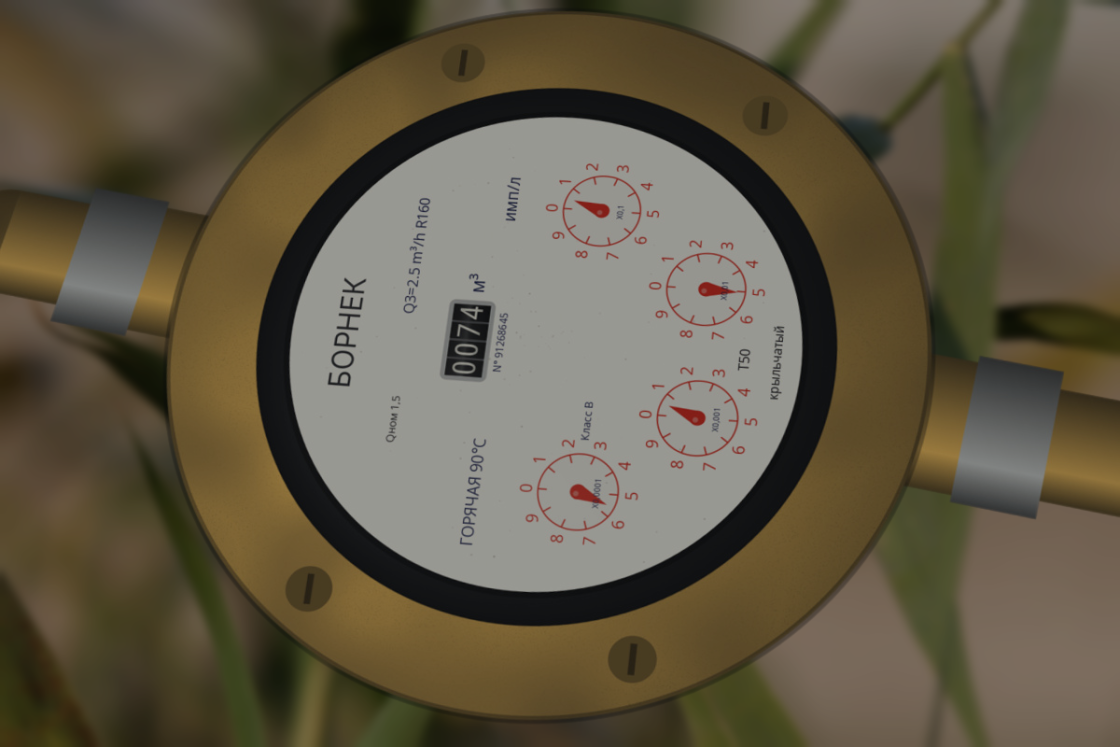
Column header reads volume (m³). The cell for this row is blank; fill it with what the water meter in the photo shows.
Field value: 74.0505 m³
